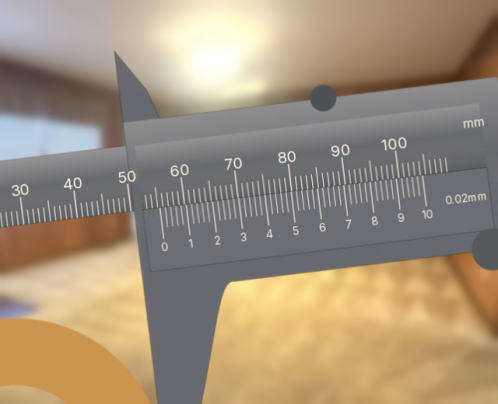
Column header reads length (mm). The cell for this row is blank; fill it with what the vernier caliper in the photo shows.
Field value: 55.4 mm
